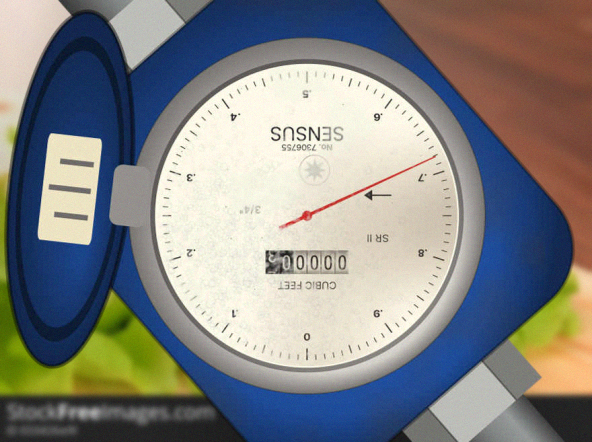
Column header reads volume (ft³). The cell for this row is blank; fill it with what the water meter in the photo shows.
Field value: 2.68 ft³
